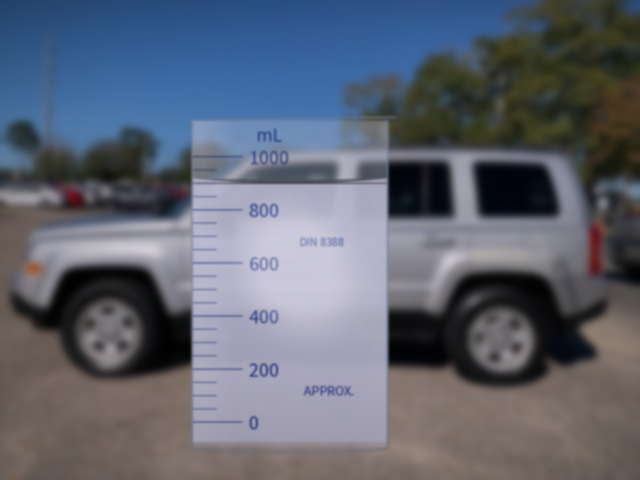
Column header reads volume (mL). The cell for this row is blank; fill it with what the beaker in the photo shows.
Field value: 900 mL
